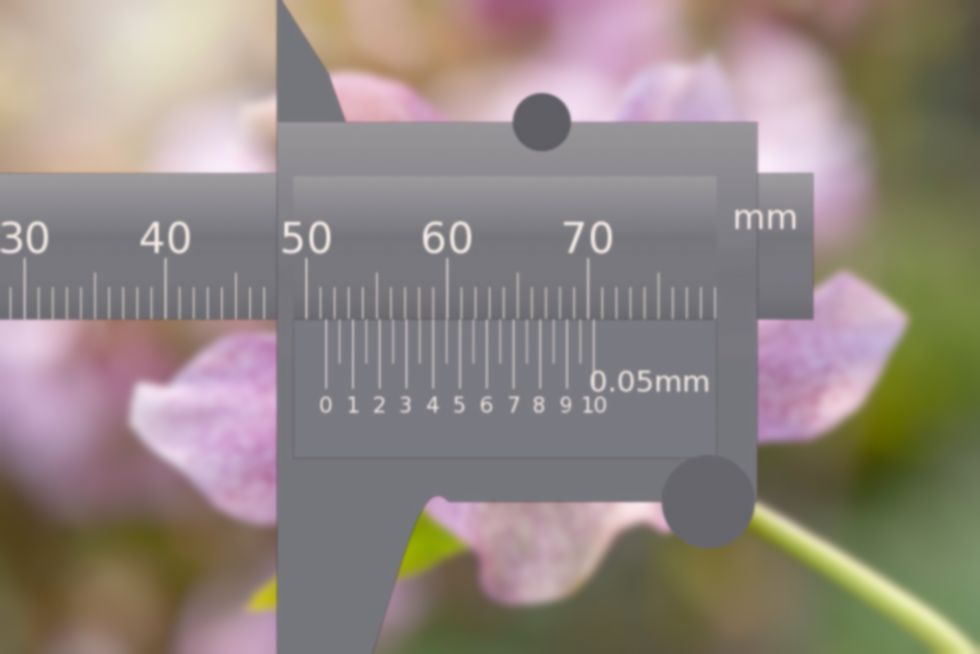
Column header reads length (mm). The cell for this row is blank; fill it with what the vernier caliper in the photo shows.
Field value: 51.4 mm
